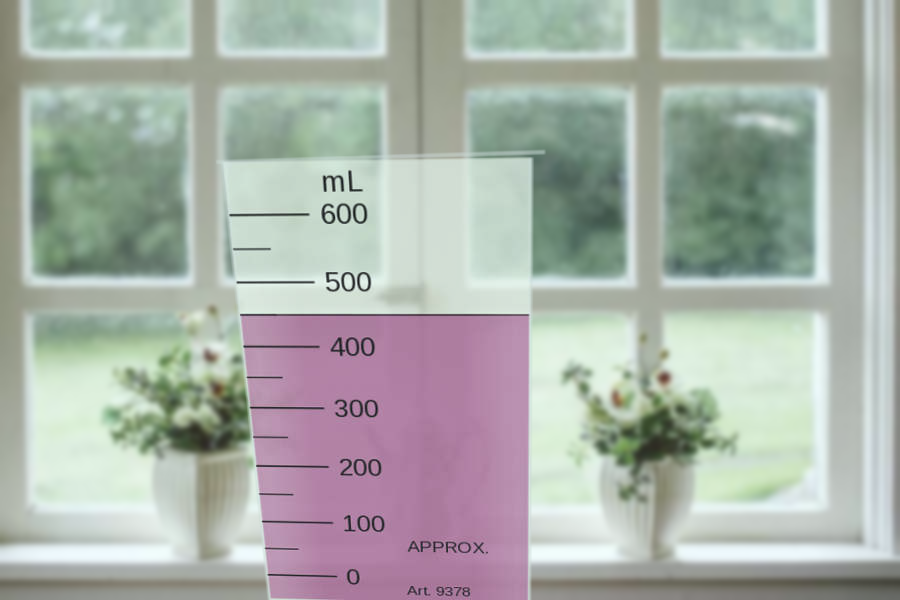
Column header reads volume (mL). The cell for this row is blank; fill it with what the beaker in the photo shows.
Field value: 450 mL
